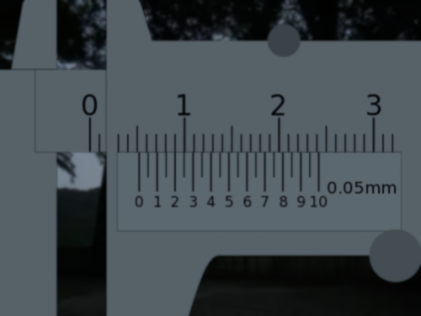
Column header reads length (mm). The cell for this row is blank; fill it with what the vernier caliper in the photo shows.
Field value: 5.2 mm
